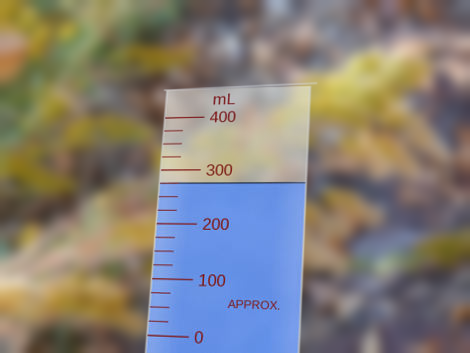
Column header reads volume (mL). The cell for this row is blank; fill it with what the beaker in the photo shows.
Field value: 275 mL
